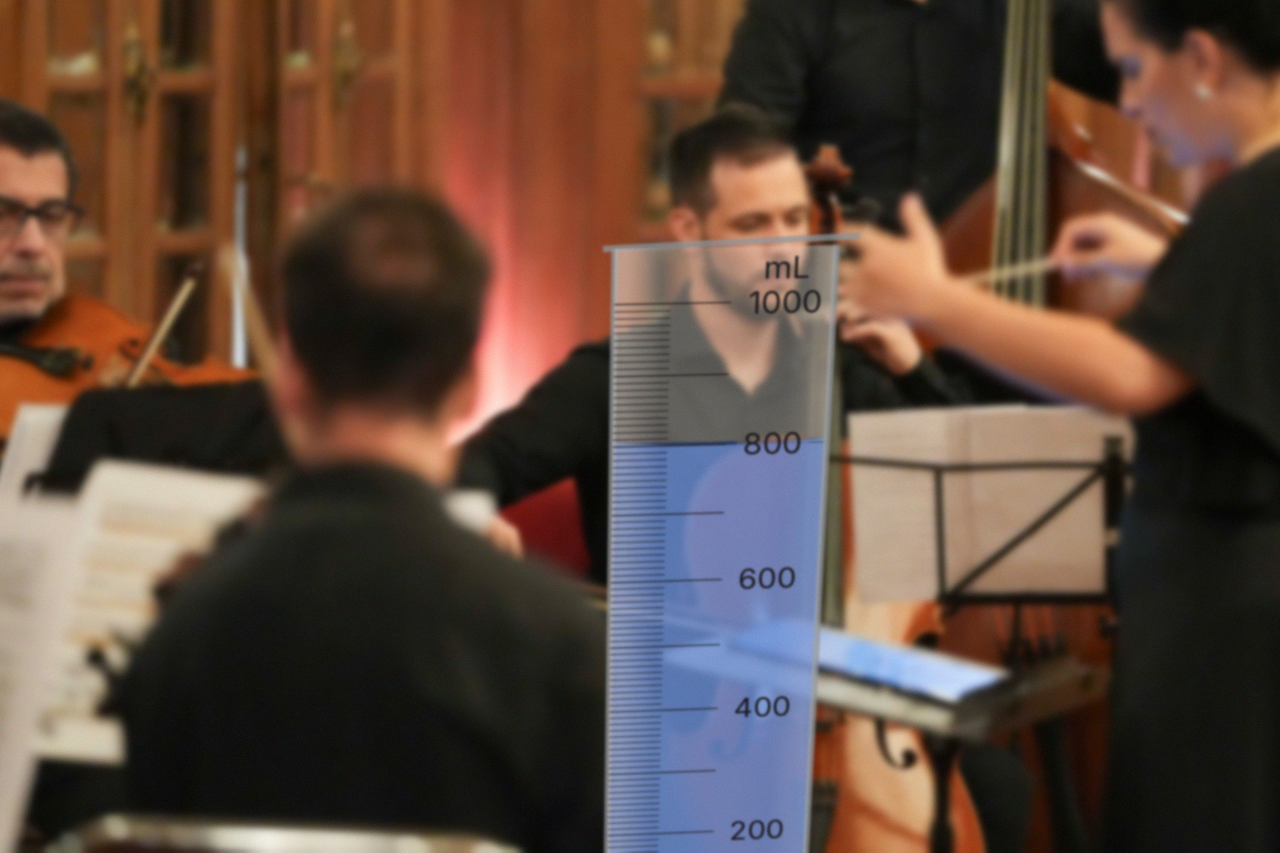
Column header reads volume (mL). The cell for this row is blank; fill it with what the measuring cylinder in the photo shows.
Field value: 800 mL
